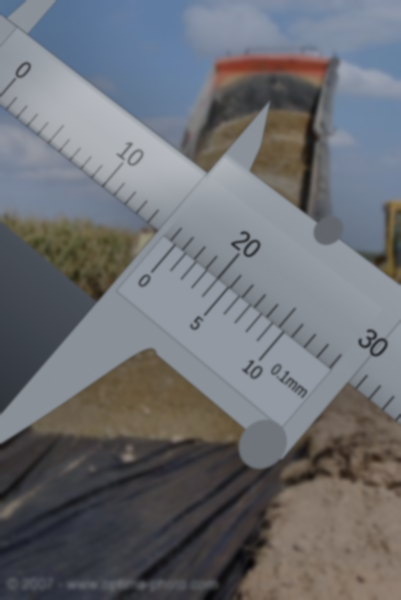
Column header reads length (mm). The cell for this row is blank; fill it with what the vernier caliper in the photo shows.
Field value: 16.4 mm
